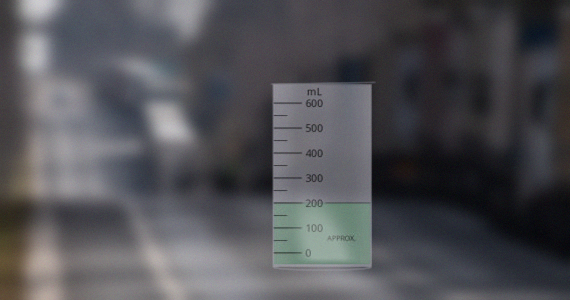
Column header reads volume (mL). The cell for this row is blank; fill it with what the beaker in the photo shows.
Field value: 200 mL
